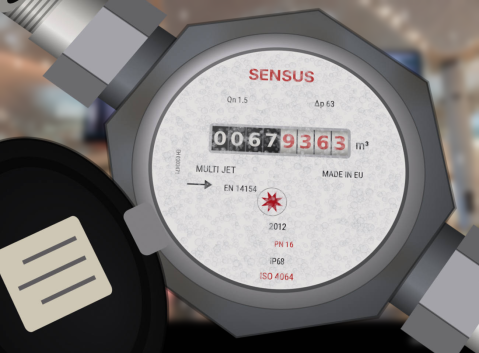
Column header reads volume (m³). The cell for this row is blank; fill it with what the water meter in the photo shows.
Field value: 67.9363 m³
